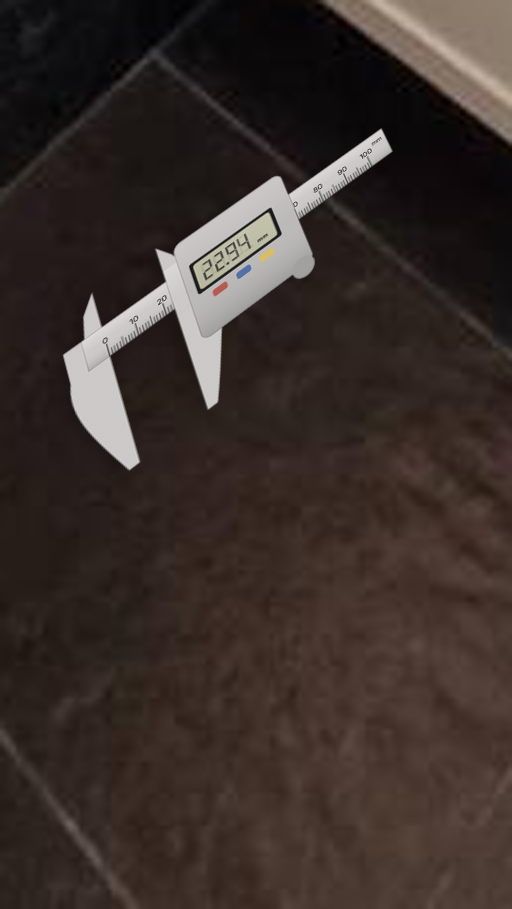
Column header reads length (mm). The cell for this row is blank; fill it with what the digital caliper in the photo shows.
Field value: 22.94 mm
